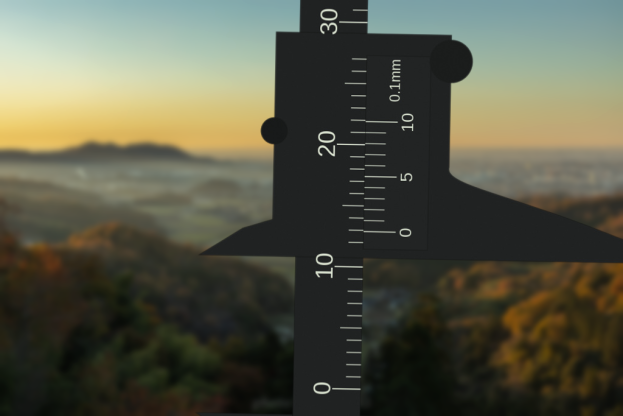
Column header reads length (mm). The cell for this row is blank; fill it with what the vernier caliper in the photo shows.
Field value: 12.9 mm
